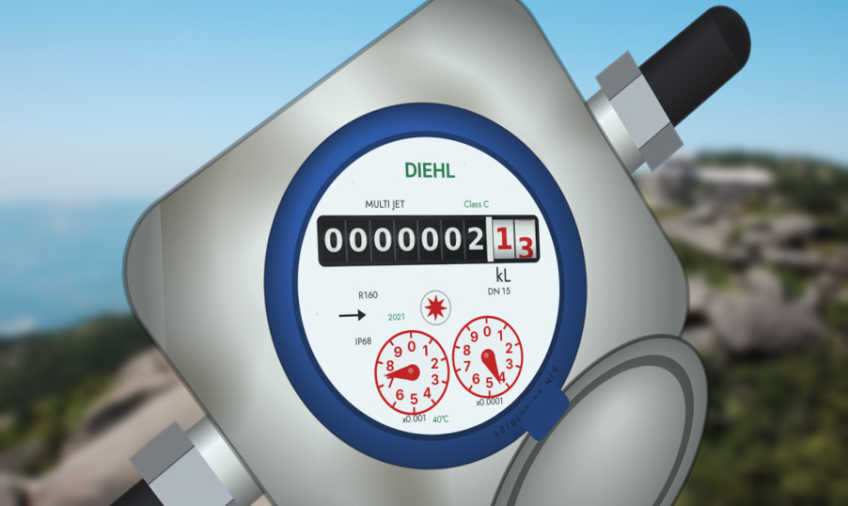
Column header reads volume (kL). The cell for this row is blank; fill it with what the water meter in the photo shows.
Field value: 2.1274 kL
